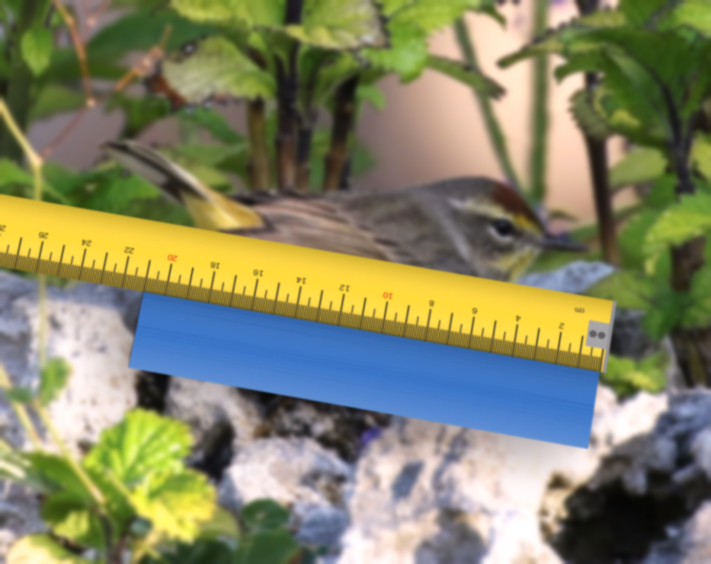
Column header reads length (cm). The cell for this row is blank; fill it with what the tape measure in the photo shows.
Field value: 21 cm
